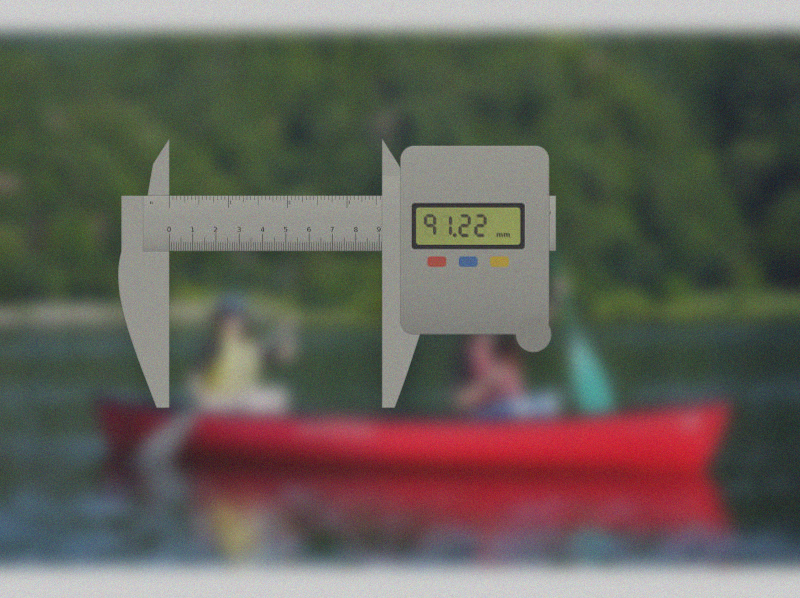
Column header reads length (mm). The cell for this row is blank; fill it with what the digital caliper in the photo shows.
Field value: 91.22 mm
